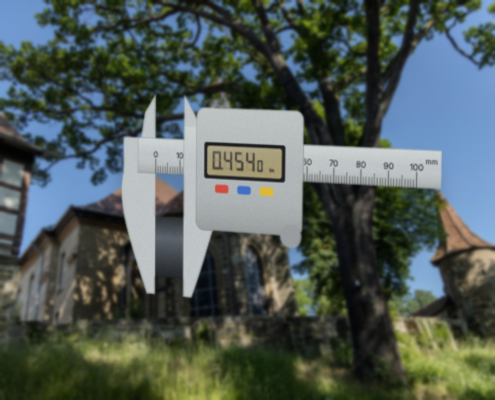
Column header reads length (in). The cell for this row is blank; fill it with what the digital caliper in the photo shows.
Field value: 0.4540 in
